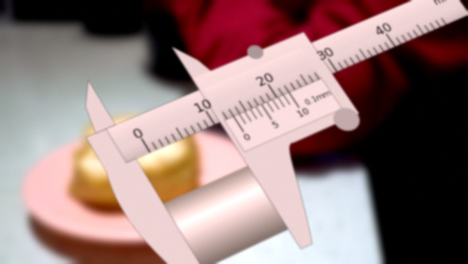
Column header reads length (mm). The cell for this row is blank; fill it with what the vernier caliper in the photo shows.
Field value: 13.0 mm
